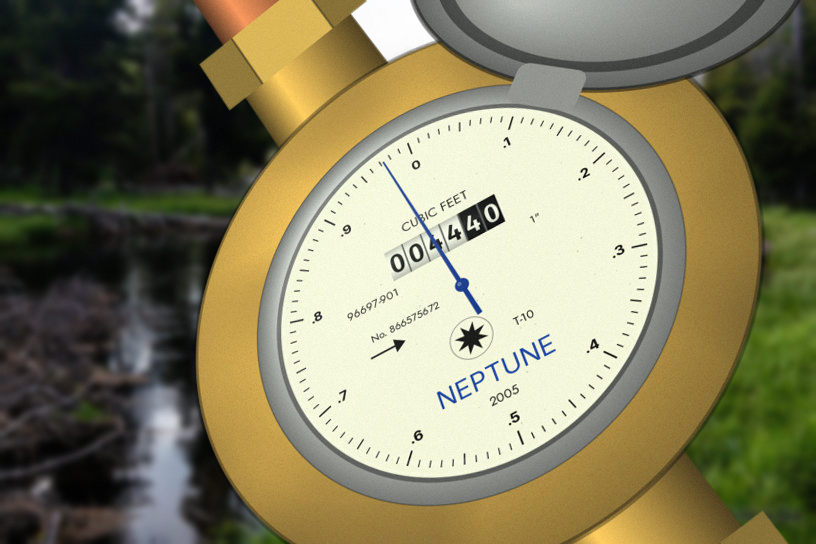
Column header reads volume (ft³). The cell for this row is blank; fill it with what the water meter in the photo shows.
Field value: 4439.97 ft³
